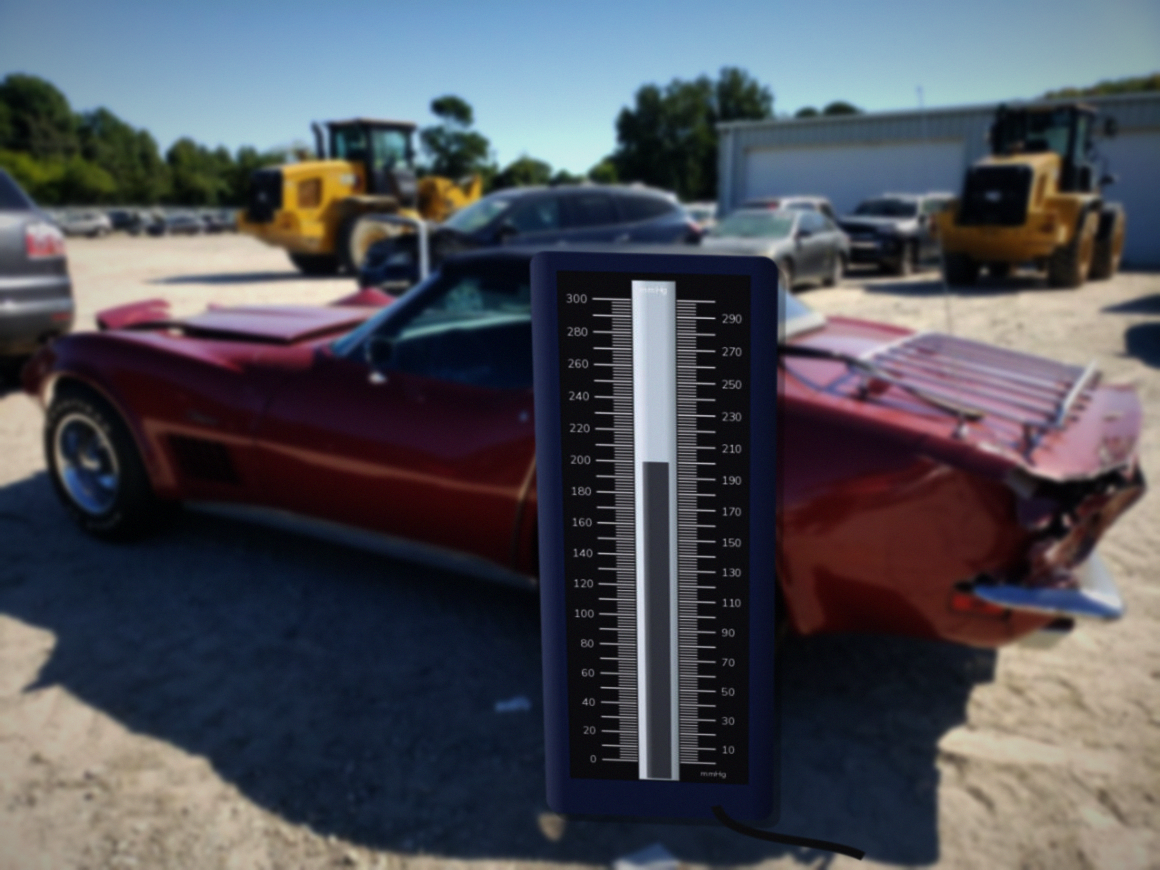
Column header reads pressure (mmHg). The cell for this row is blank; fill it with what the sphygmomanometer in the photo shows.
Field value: 200 mmHg
